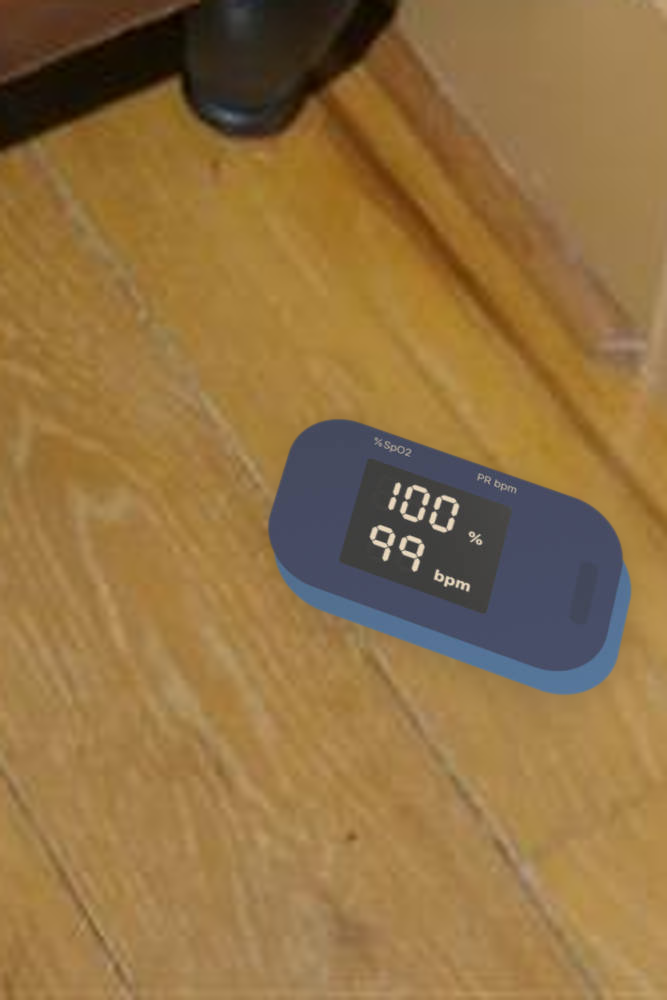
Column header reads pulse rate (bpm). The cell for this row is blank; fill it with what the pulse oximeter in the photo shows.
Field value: 99 bpm
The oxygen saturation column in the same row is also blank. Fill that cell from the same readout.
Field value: 100 %
